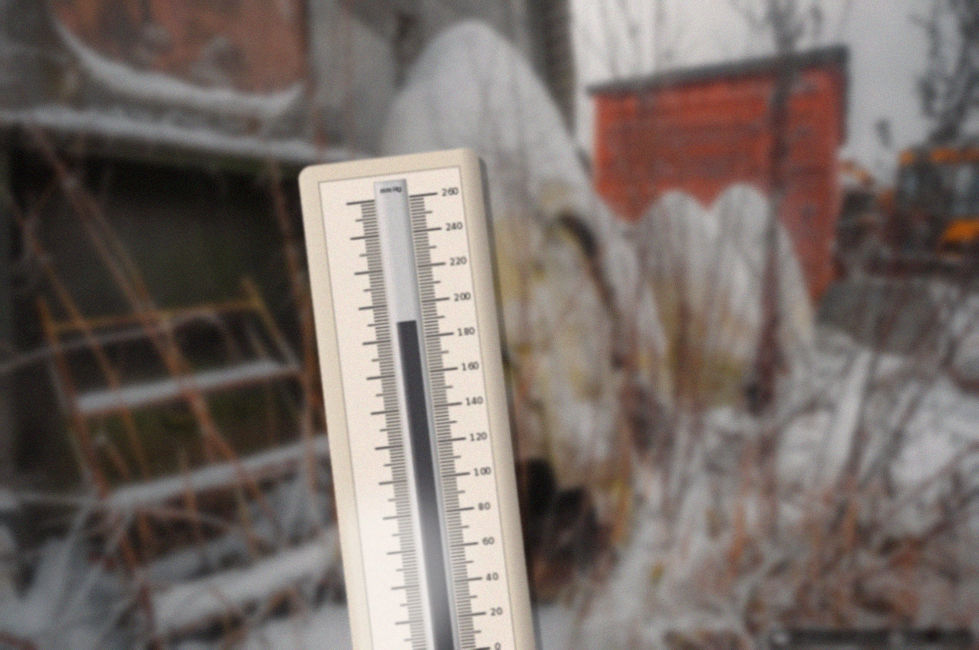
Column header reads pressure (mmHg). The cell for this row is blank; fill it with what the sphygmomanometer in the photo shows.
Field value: 190 mmHg
